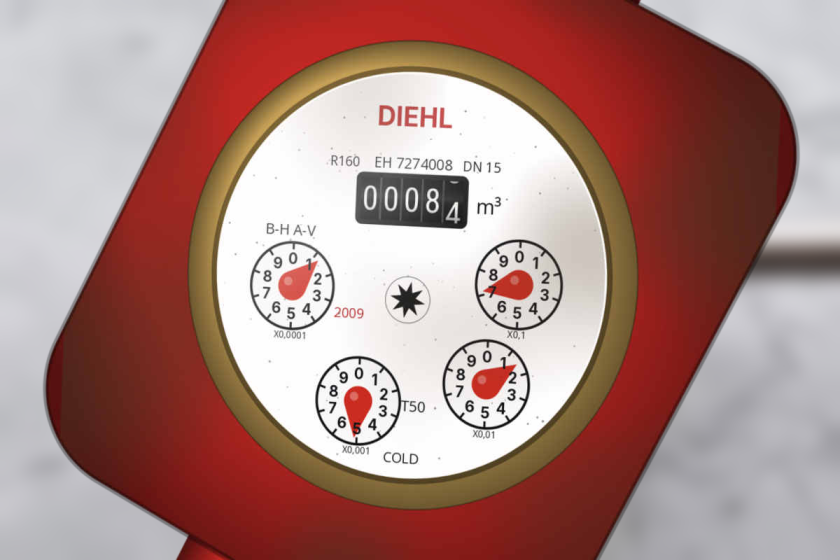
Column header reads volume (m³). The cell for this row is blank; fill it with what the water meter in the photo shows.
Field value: 83.7151 m³
